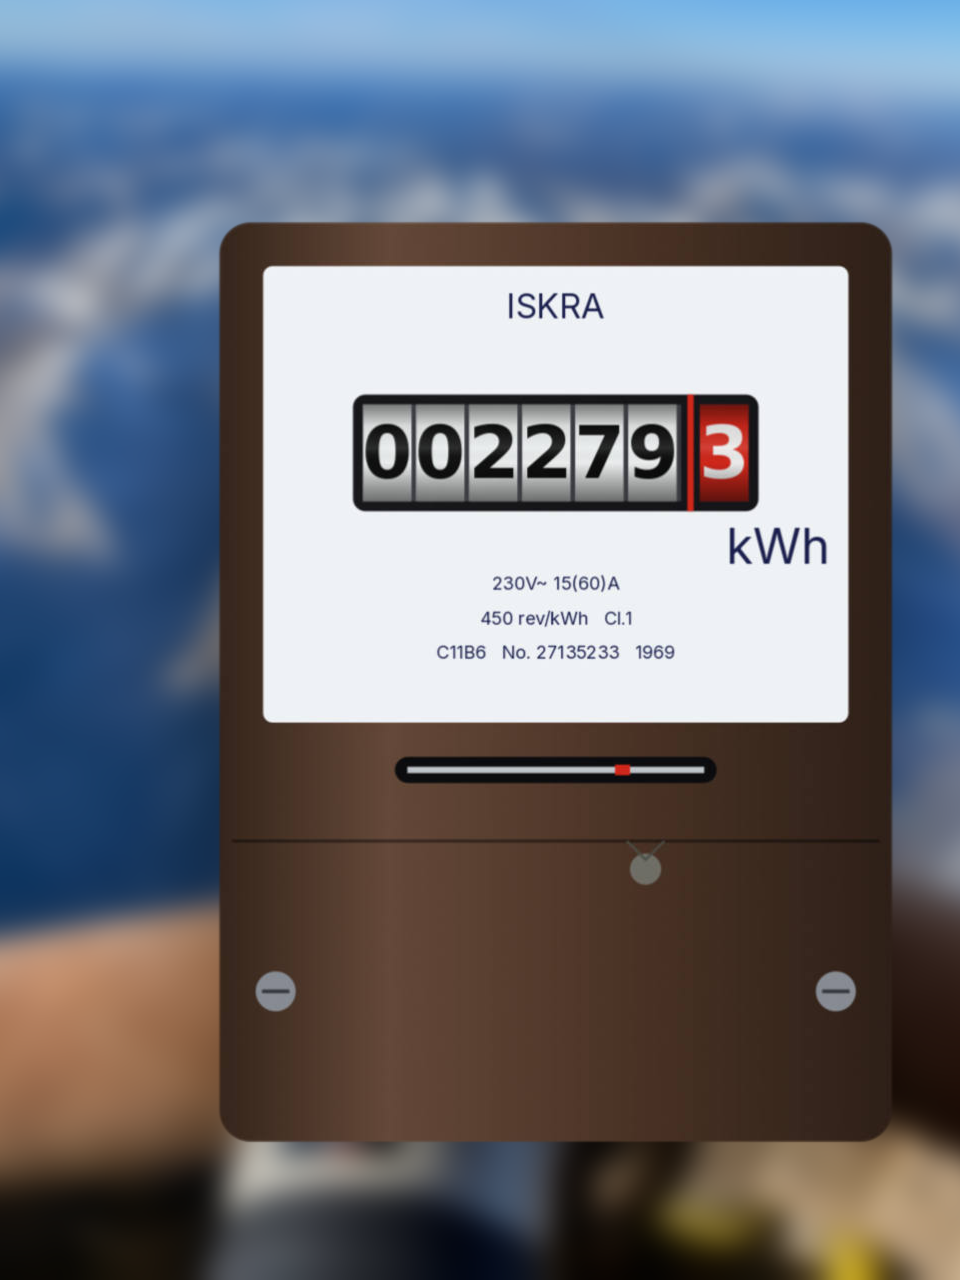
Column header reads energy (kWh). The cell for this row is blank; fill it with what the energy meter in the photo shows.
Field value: 2279.3 kWh
